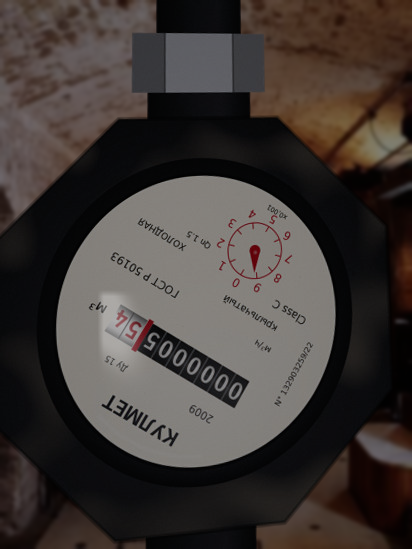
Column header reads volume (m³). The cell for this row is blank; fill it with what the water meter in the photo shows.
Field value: 5.539 m³
